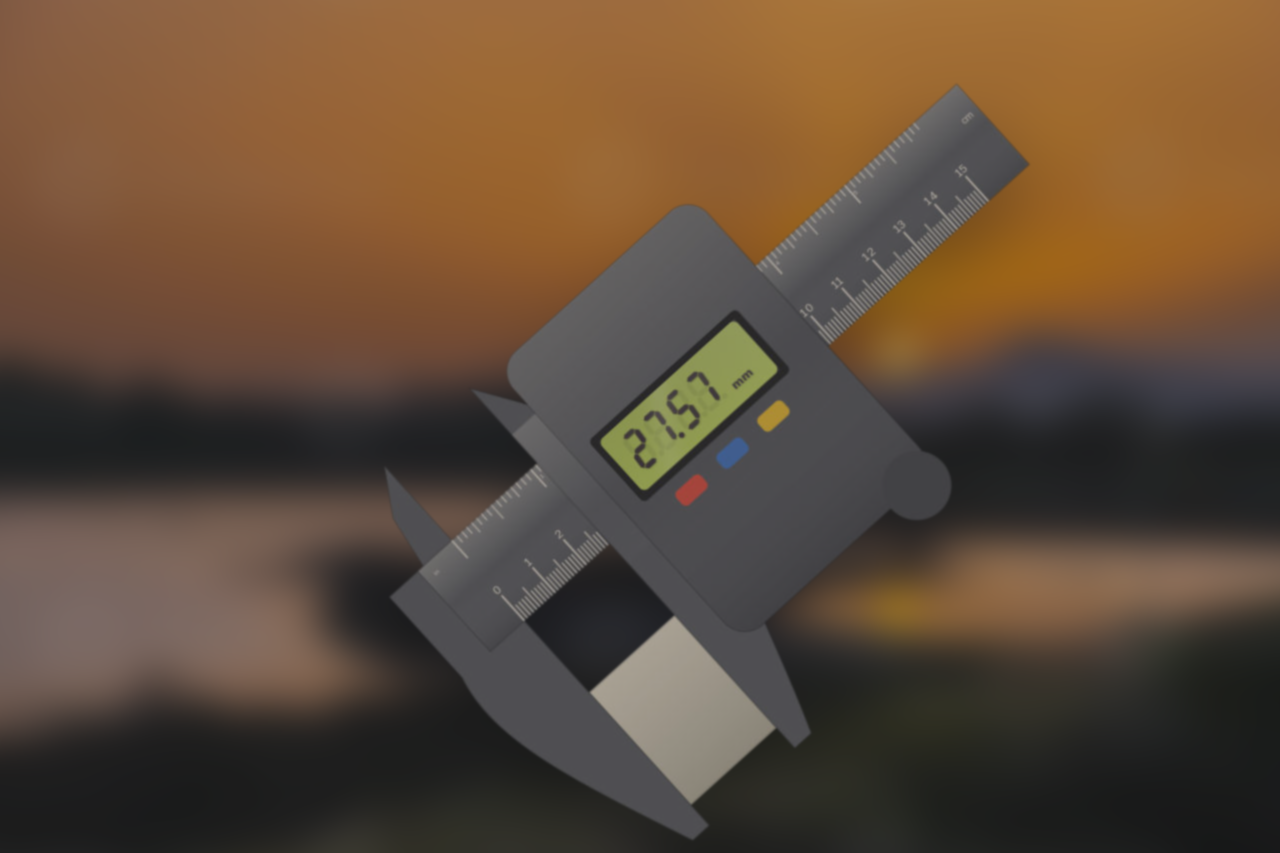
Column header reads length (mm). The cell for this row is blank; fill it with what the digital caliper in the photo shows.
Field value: 27.57 mm
